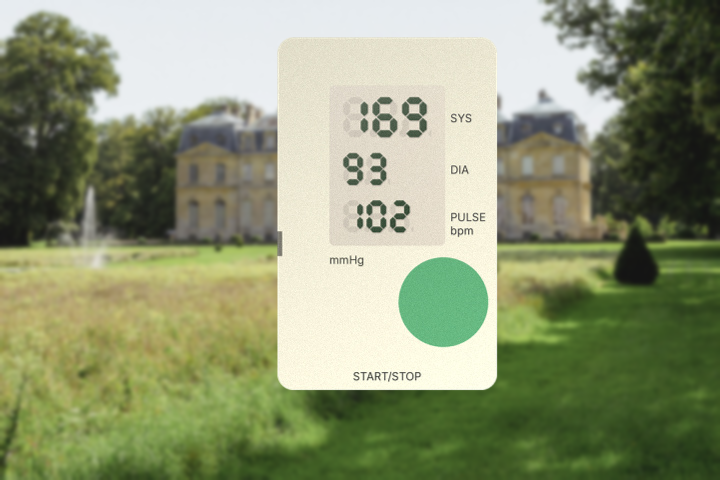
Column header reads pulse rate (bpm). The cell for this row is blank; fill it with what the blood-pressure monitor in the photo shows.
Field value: 102 bpm
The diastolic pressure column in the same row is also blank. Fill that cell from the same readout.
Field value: 93 mmHg
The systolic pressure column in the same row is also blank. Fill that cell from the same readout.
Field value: 169 mmHg
